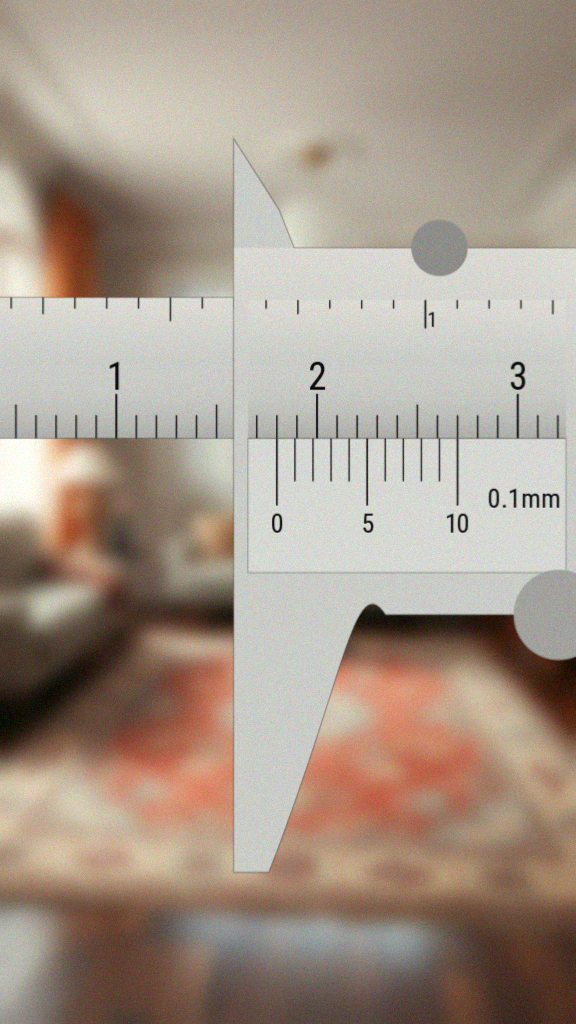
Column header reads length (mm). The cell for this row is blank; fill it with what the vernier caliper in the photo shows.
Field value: 18.0 mm
